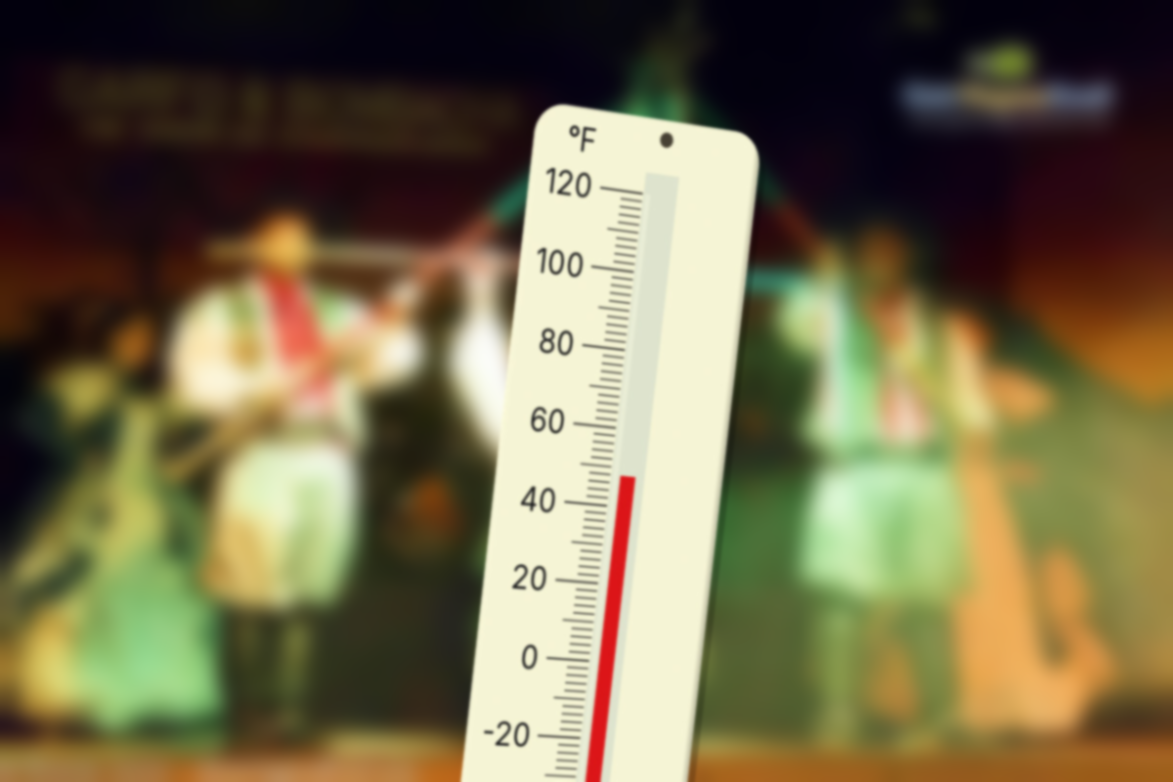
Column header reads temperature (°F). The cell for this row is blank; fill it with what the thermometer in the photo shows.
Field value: 48 °F
